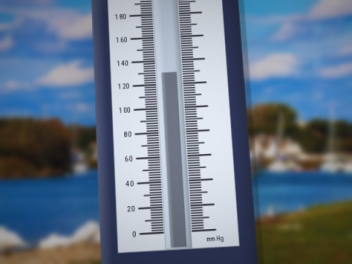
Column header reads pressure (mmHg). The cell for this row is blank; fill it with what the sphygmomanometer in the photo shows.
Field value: 130 mmHg
